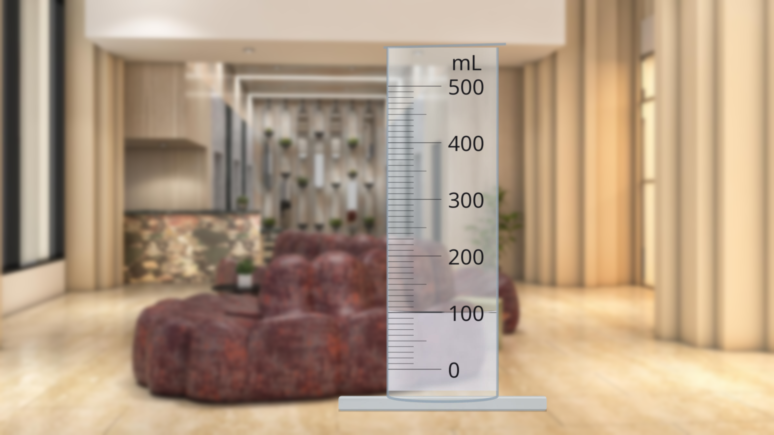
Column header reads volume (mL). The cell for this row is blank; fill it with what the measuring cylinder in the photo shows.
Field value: 100 mL
